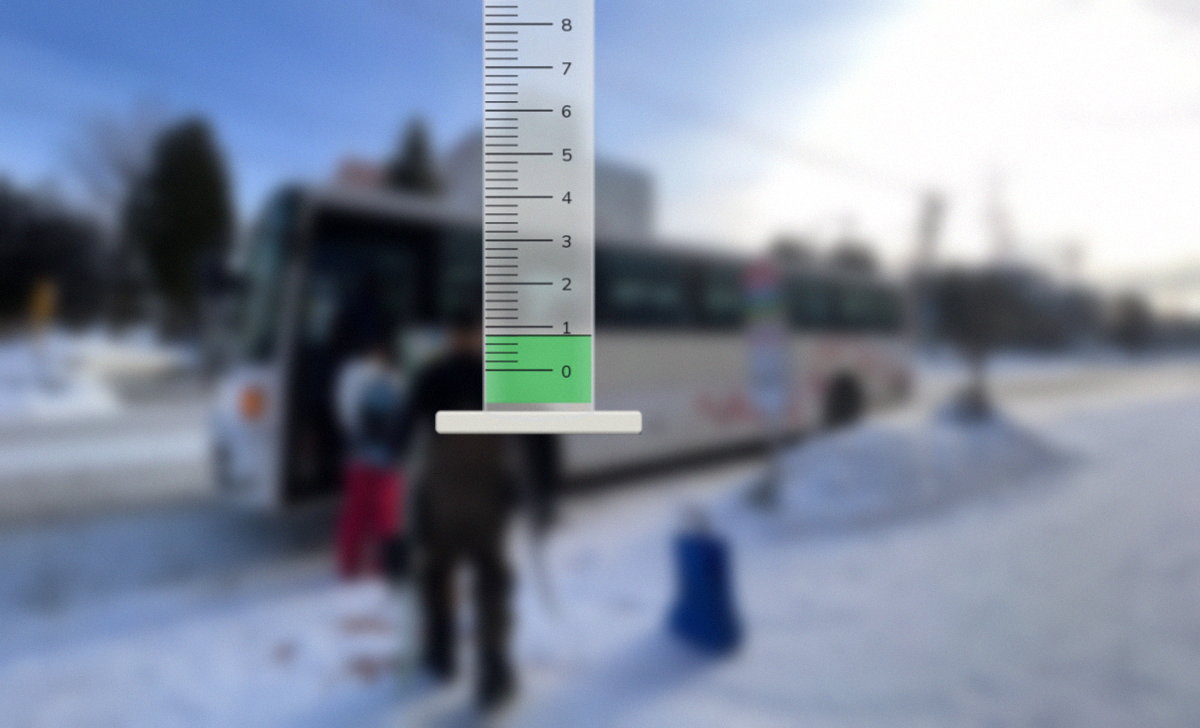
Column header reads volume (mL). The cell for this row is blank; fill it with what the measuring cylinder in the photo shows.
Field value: 0.8 mL
